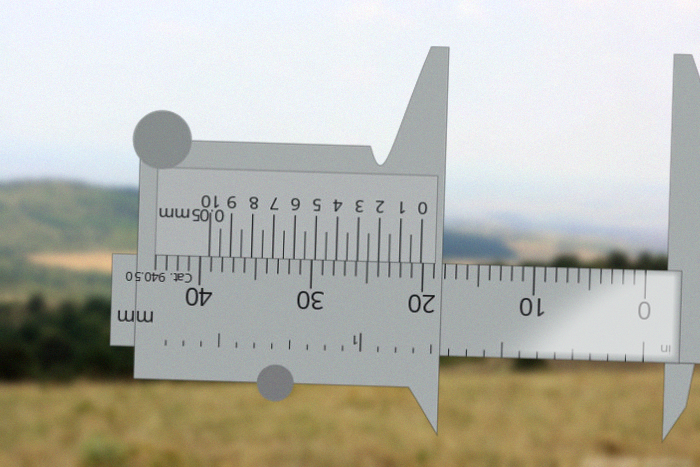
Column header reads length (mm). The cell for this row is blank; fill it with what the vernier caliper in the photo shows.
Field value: 20.2 mm
